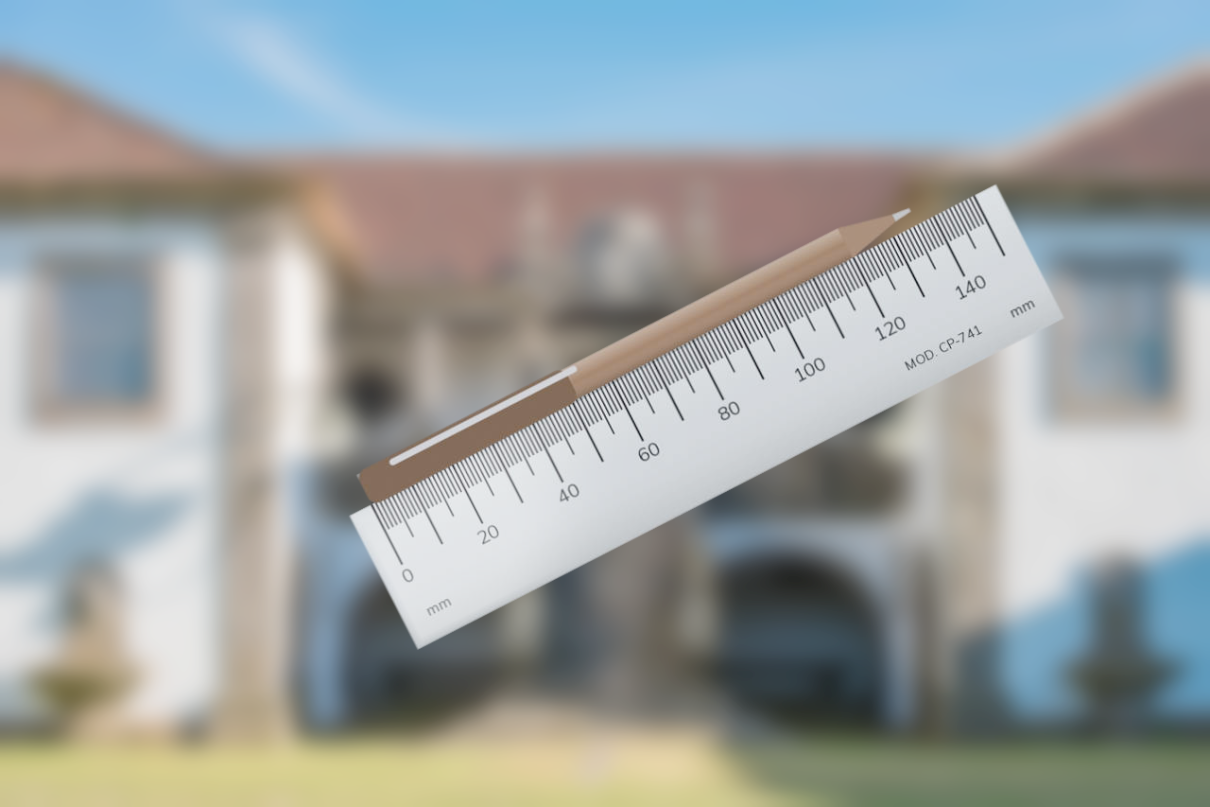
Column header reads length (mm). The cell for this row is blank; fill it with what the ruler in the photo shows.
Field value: 136 mm
